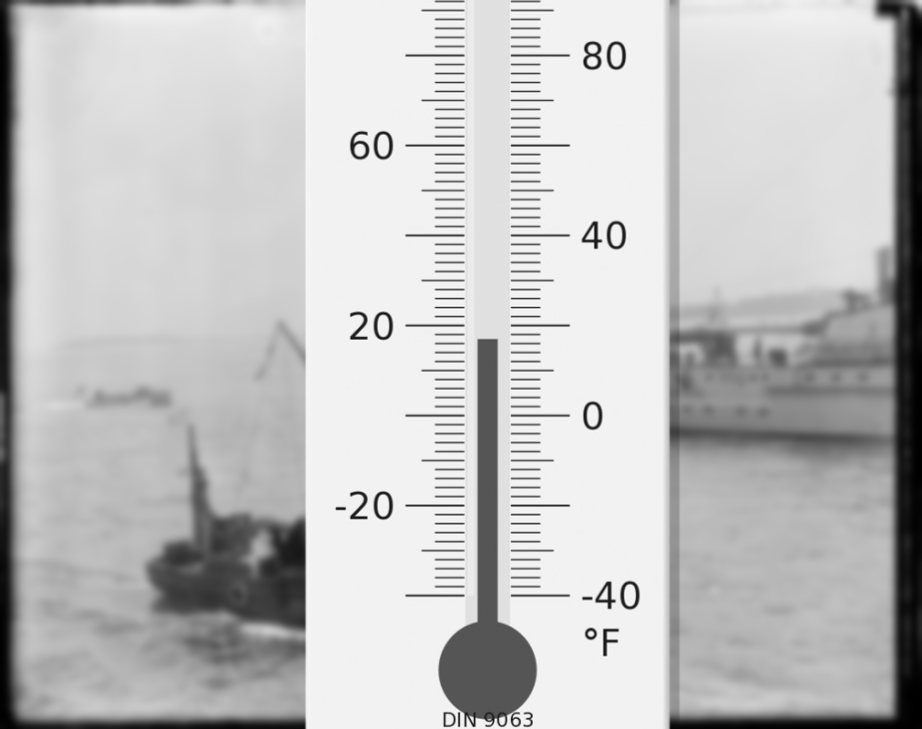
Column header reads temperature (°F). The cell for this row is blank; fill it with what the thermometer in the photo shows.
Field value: 17 °F
